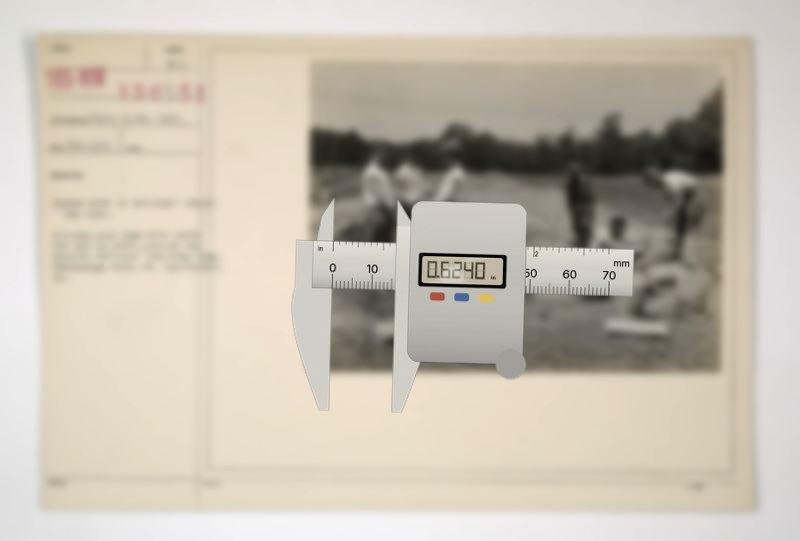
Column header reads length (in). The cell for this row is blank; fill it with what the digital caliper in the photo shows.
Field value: 0.6240 in
